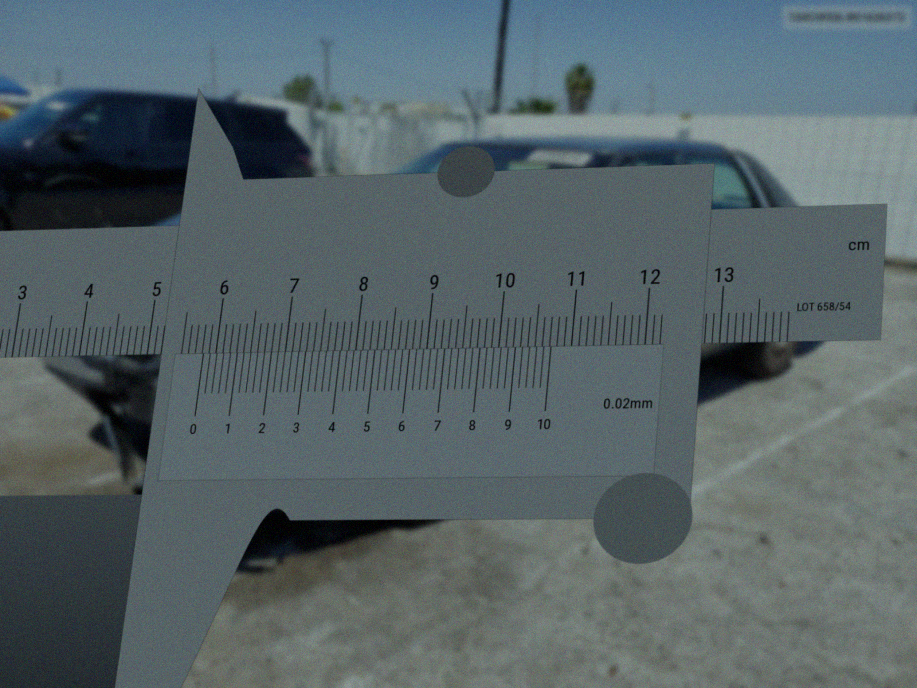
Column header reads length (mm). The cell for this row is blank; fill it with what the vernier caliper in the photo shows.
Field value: 58.2 mm
